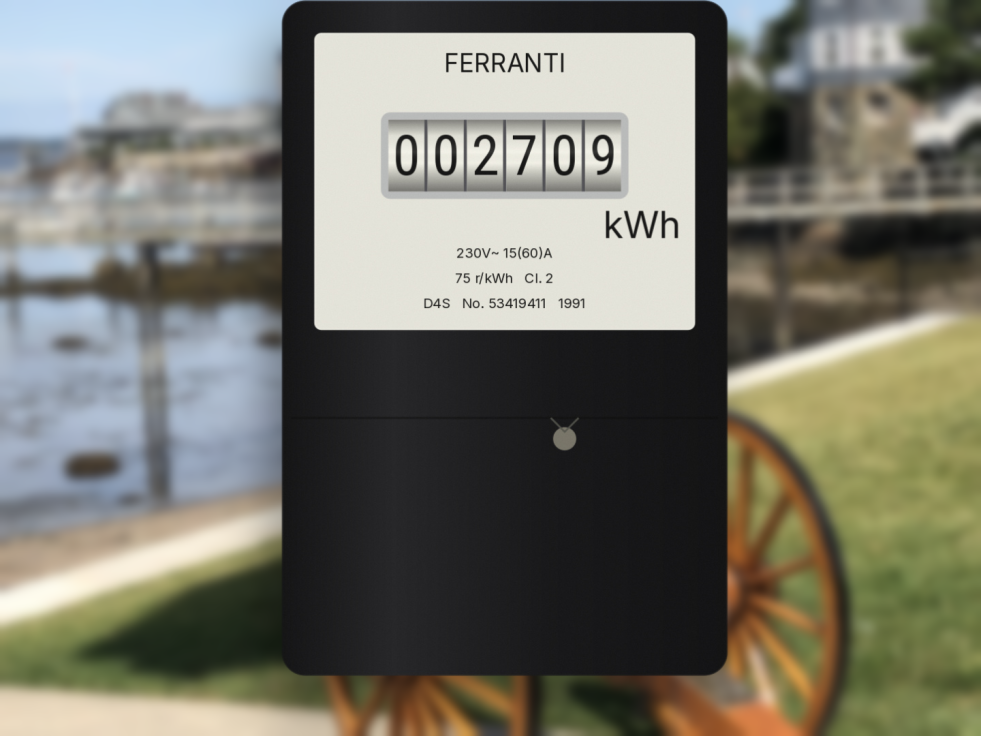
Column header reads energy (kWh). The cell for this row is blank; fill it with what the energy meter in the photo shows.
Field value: 2709 kWh
